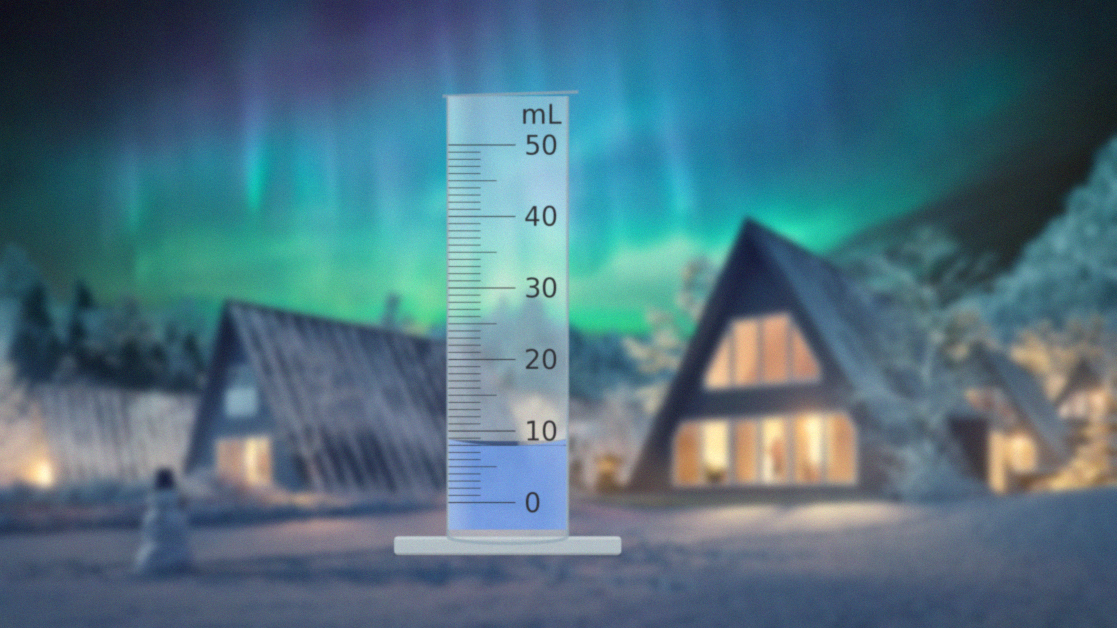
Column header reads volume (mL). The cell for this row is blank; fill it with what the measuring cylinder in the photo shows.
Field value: 8 mL
